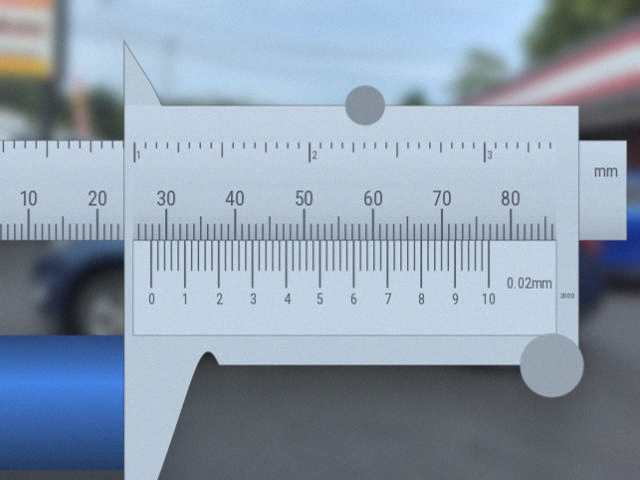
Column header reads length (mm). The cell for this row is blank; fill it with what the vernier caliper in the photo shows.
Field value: 27.8 mm
